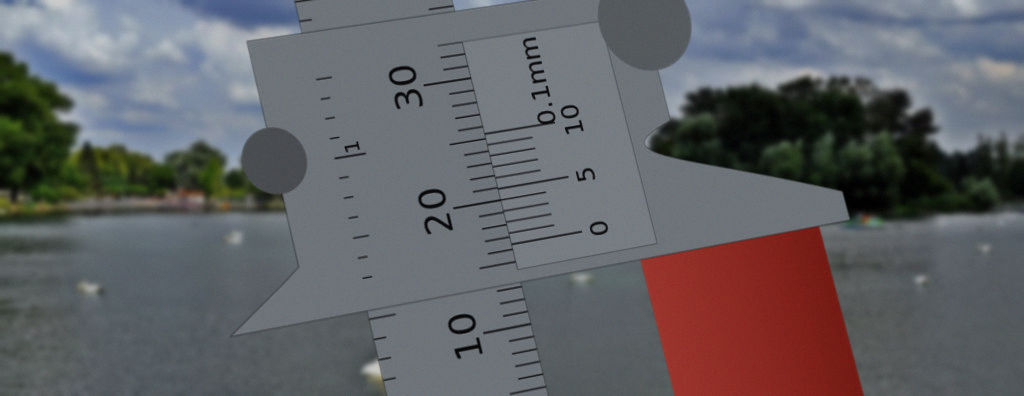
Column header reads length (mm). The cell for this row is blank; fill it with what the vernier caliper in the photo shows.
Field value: 16.4 mm
